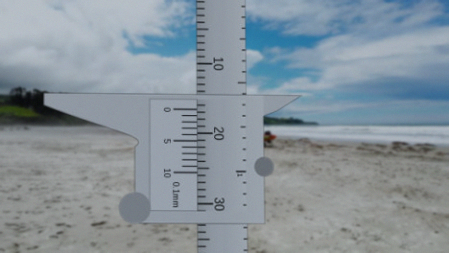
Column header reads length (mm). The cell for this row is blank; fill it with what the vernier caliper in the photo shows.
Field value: 16.6 mm
